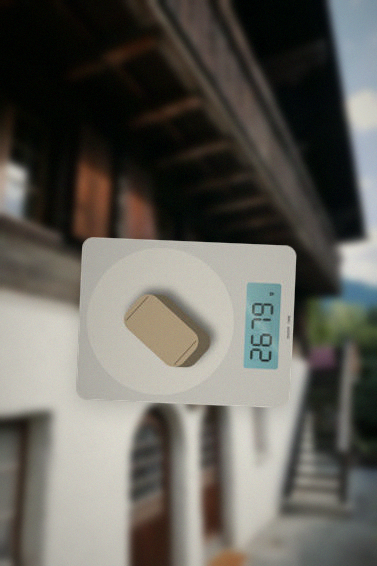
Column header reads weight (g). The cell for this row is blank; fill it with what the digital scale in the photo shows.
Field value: 2679 g
